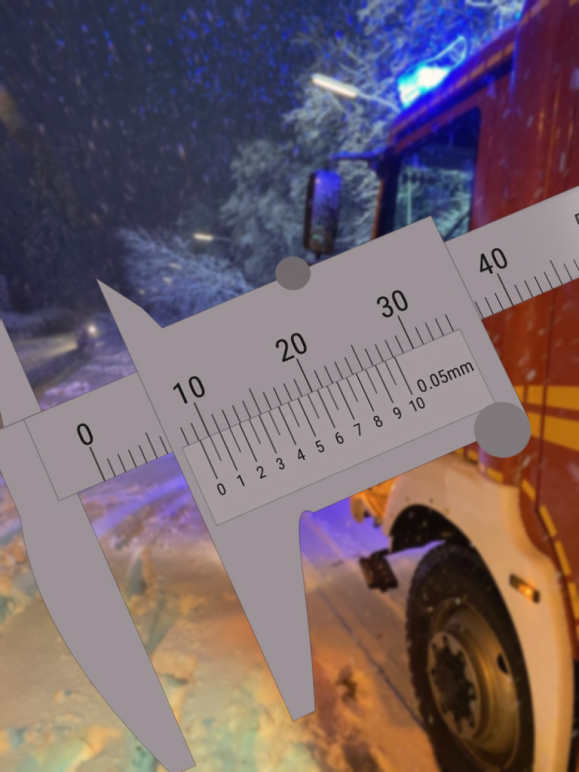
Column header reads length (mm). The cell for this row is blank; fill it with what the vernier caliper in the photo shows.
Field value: 9.1 mm
